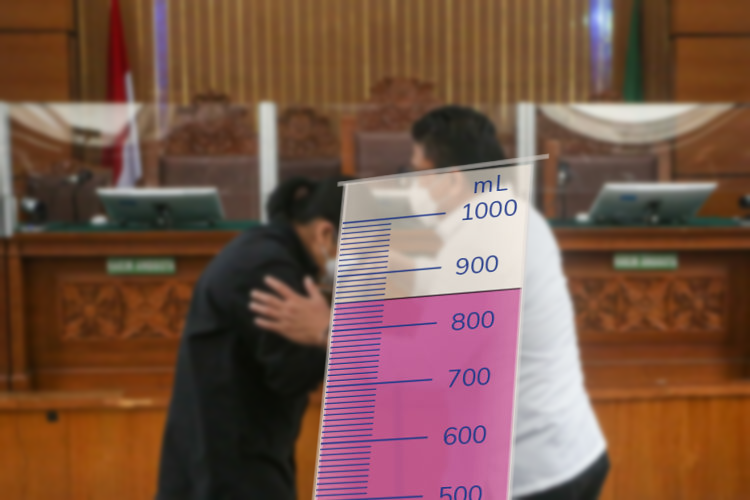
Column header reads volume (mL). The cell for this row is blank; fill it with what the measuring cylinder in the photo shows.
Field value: 850 mL
